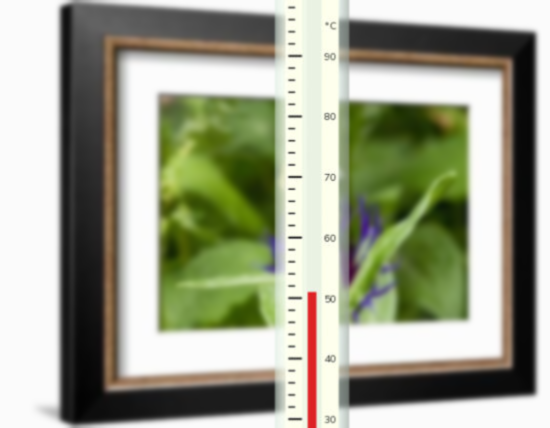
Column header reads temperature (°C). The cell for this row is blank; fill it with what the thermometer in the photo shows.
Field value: 51 °C
